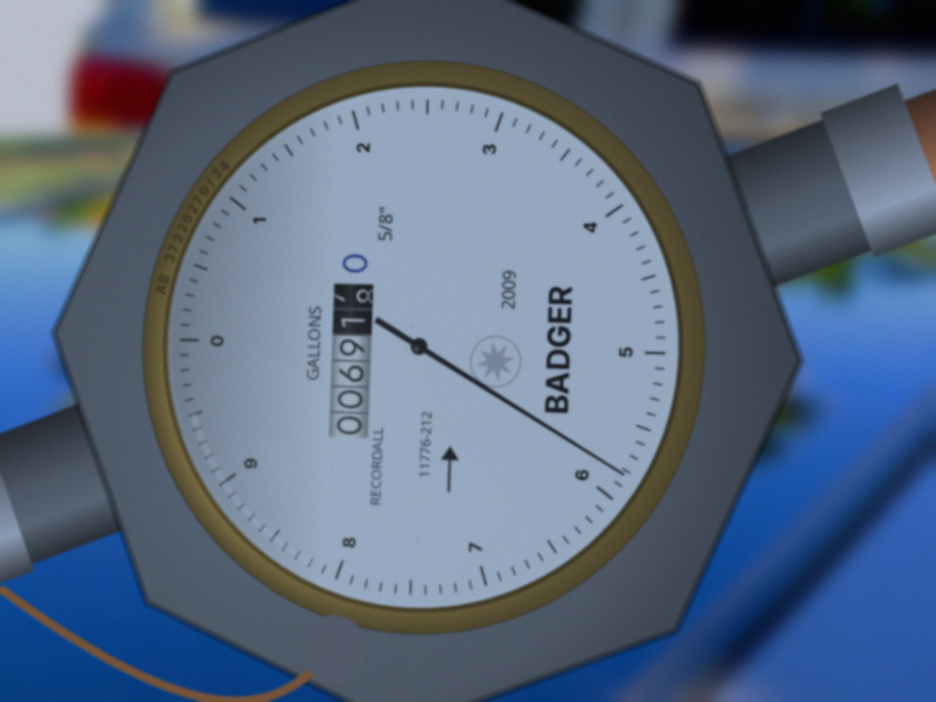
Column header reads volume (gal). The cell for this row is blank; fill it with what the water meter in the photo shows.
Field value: 69175.8 gal
